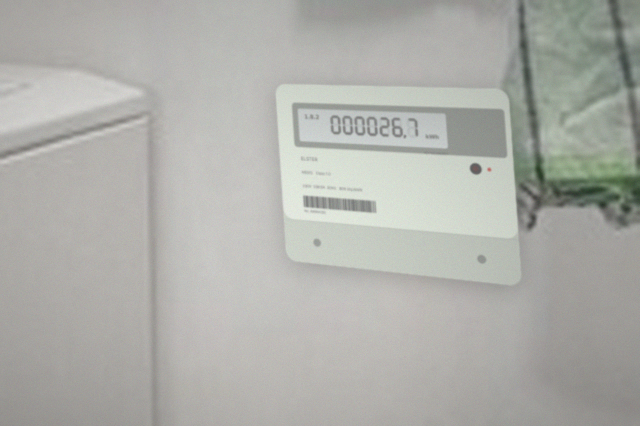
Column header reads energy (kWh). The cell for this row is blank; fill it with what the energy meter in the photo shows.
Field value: 26.7 kWh
